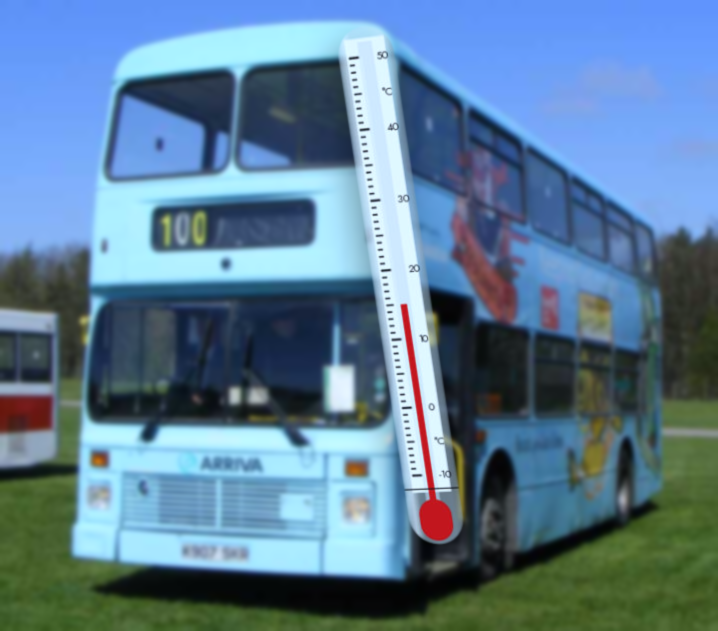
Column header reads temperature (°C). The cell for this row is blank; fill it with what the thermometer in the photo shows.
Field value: 15 °C
